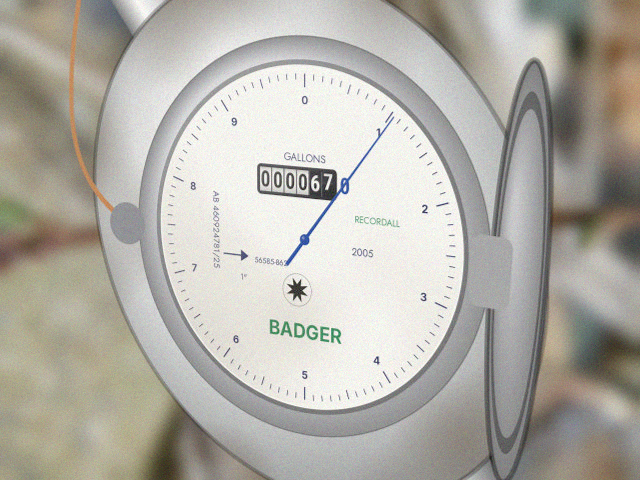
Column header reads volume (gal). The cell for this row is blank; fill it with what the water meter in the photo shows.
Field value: 671.0 gal
